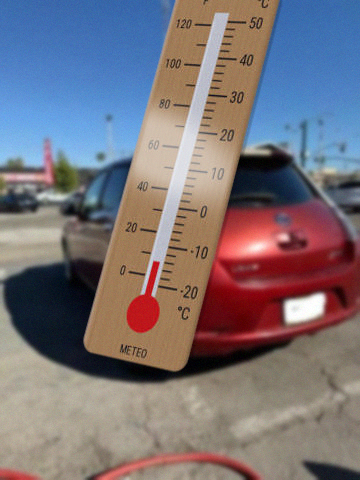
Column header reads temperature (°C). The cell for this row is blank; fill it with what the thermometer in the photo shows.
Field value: -14 °C
